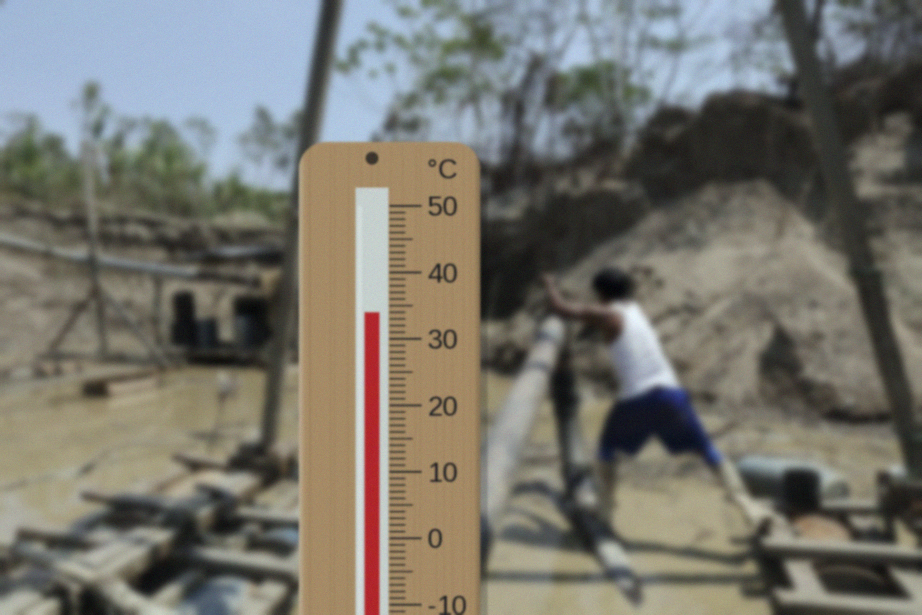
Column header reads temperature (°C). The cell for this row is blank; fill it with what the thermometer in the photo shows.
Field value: 34 °C
